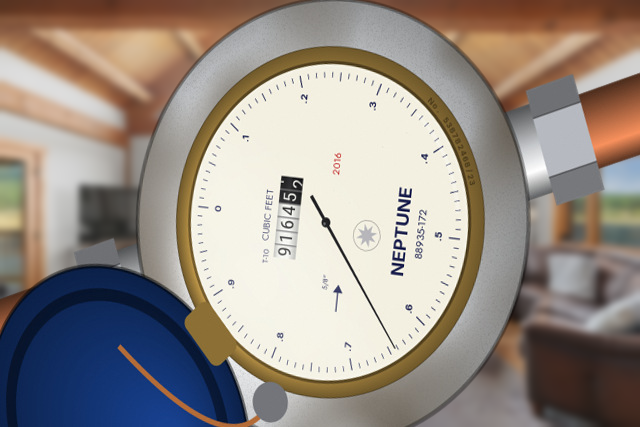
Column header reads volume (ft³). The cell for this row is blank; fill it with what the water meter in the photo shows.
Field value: 916451.64 ft³
